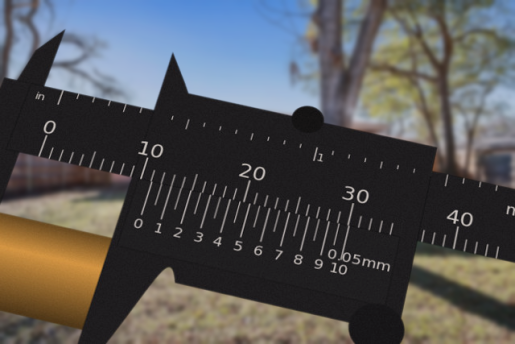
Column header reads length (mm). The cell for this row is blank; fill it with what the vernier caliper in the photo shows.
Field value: 11.1 mm
